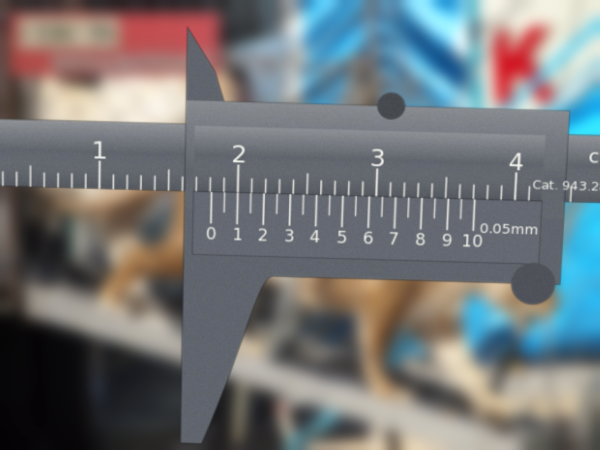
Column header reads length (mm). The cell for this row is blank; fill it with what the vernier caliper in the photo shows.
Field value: 18.1 mm
